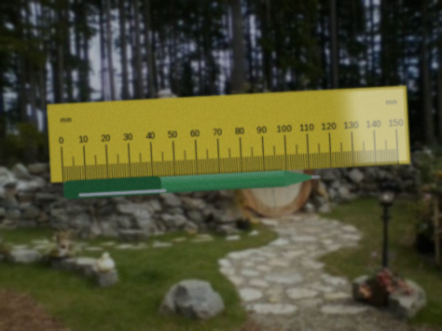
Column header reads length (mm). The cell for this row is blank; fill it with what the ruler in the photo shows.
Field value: 115 mm
